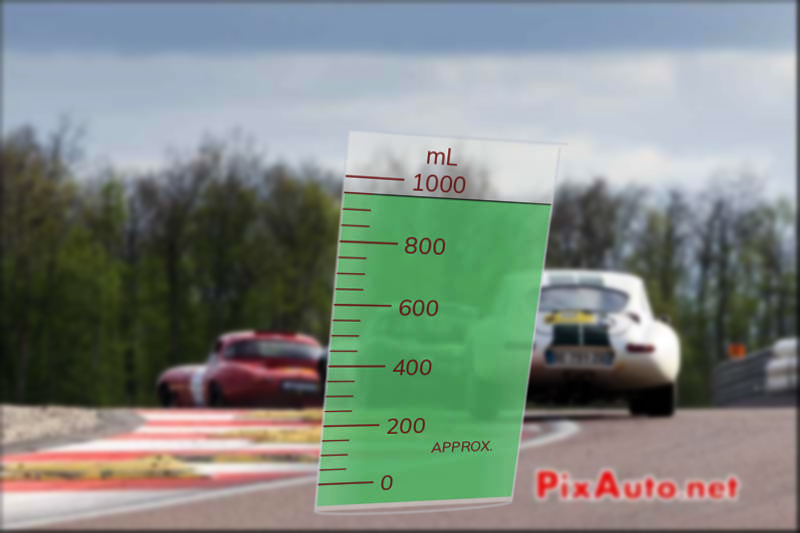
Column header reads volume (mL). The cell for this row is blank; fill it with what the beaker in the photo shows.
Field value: 950 mL
